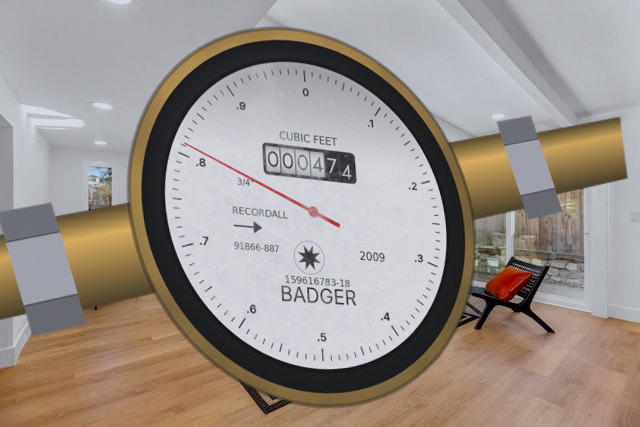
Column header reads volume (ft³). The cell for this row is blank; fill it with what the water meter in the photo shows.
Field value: 473.81 ft³
